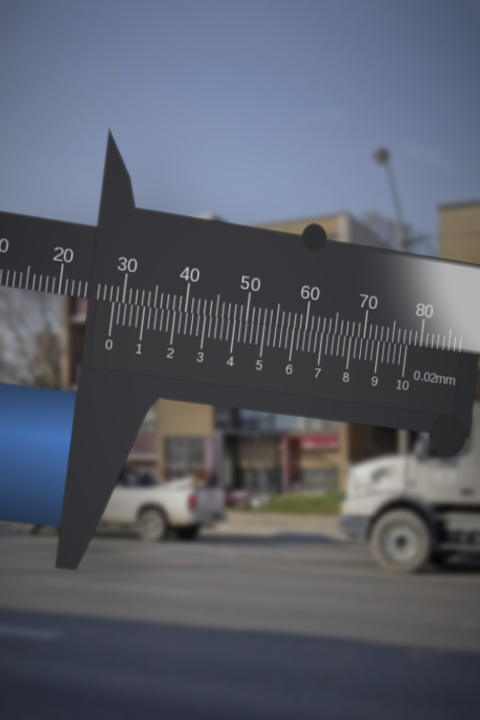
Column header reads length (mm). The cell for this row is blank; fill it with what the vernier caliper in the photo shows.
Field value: 28.5 mm
